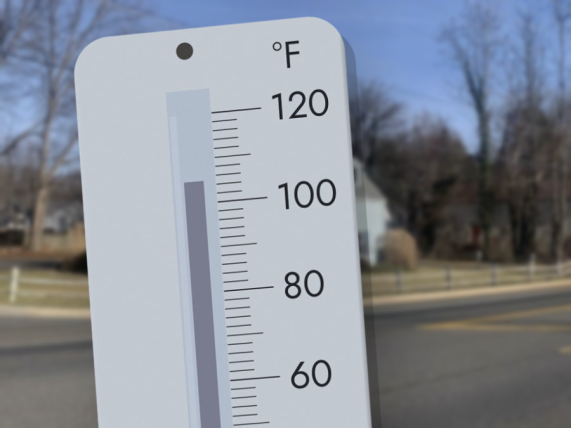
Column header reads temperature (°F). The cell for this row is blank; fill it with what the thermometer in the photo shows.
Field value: 105 °F
